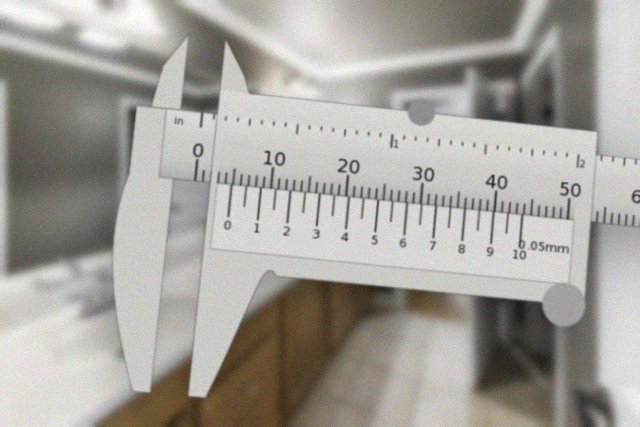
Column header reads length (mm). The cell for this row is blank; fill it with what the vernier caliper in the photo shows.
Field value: 4.8 mm
